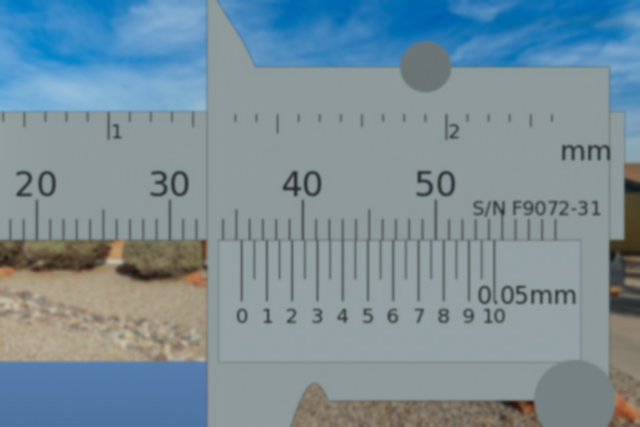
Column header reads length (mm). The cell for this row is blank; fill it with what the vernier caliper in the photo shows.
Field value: 35.4 mm
